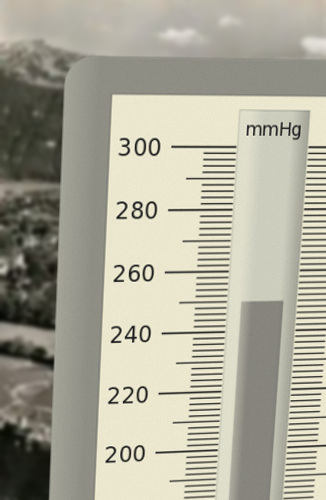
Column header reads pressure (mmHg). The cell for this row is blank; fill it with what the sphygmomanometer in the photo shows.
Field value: 250 mmHg
